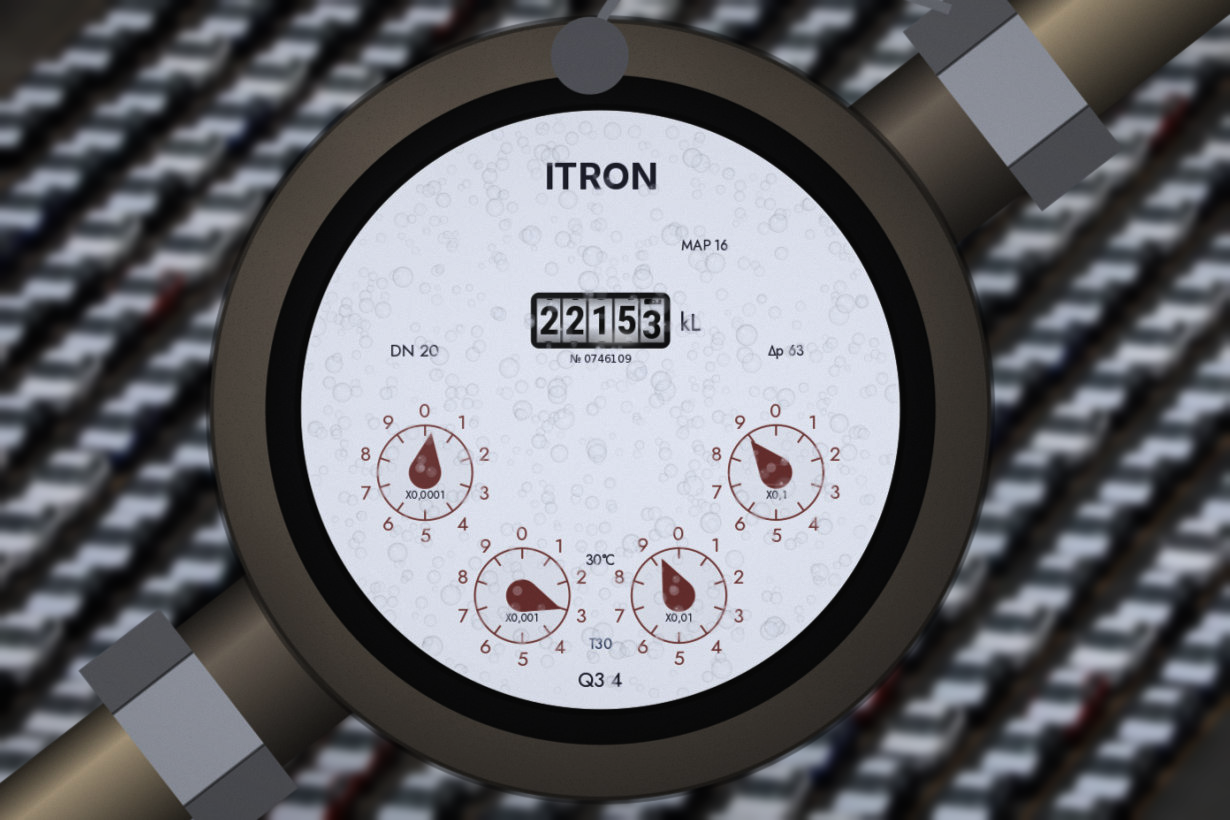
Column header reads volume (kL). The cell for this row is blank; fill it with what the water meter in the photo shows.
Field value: 22152.8930 kL
